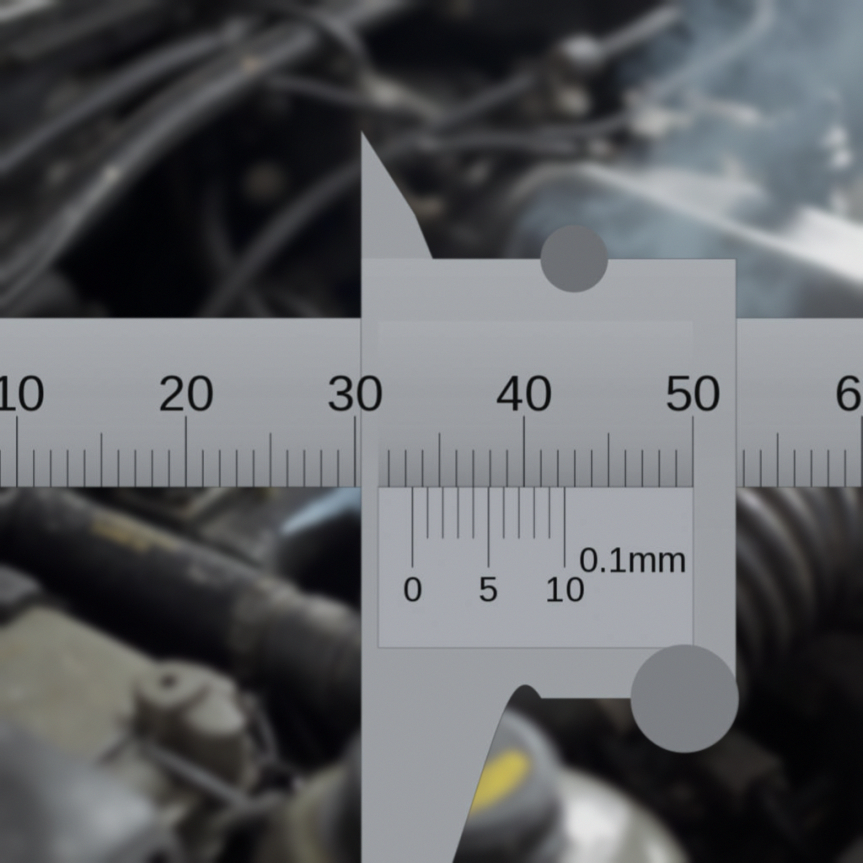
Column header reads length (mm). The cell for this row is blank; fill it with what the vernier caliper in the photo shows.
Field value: 33.4 mm
